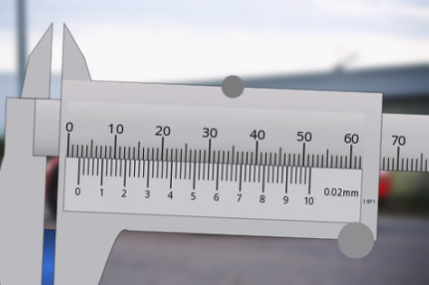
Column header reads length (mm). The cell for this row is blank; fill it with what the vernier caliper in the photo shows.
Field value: 2.5 mm
